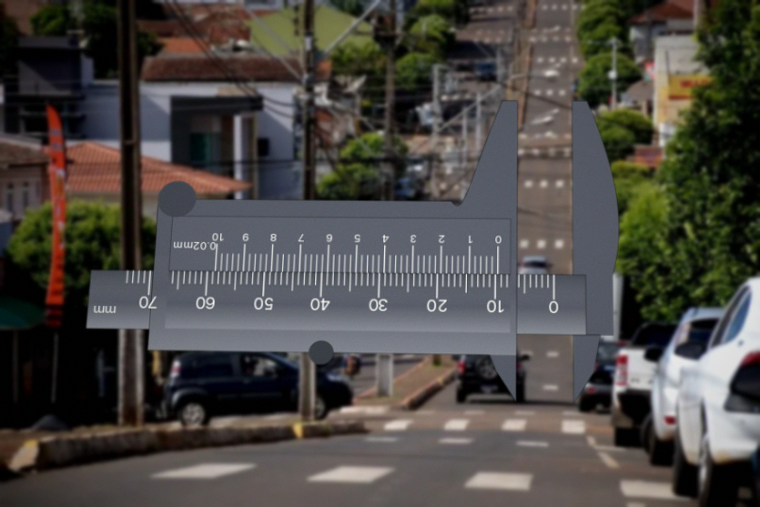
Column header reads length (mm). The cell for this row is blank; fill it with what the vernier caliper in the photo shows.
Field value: 9.6 mm
